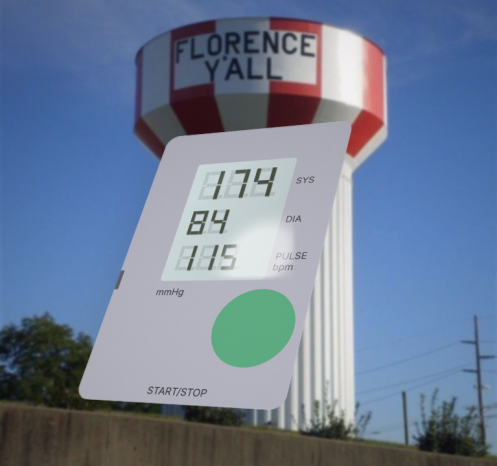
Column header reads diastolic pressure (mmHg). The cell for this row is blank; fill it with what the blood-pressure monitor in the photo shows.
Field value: 84 mmHg
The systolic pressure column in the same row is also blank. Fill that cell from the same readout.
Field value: 174 mmHg
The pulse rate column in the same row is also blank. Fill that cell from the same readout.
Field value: 115 bpm
